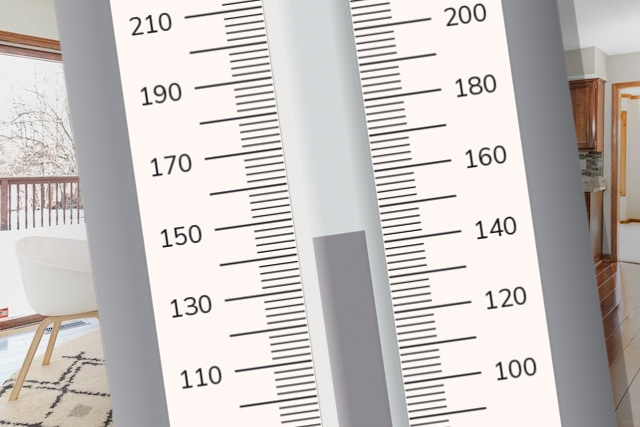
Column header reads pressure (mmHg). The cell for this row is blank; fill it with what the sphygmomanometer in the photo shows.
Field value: 144 mmHg
